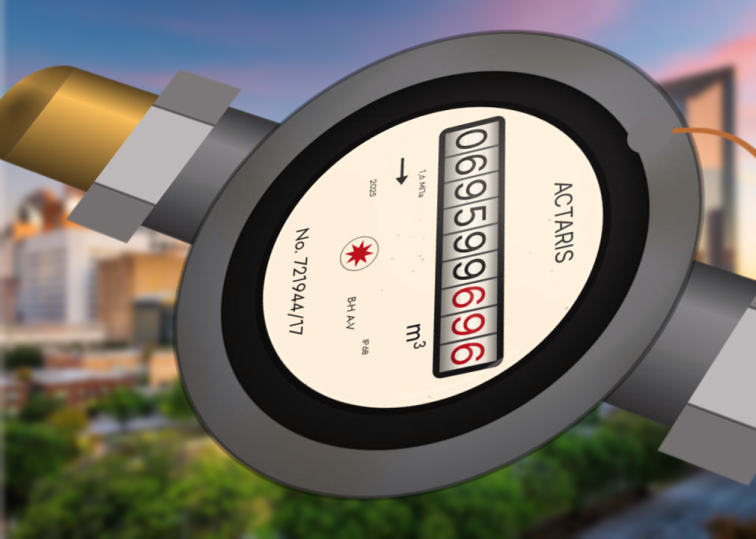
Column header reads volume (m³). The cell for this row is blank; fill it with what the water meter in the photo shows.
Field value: 69599.696 m³
